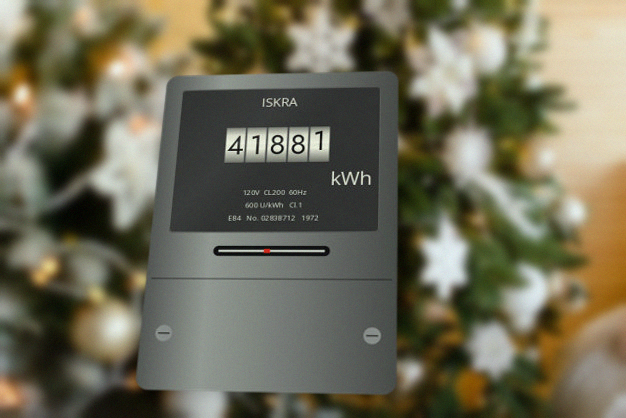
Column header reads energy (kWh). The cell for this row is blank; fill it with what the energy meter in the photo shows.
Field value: 41881 kWh
